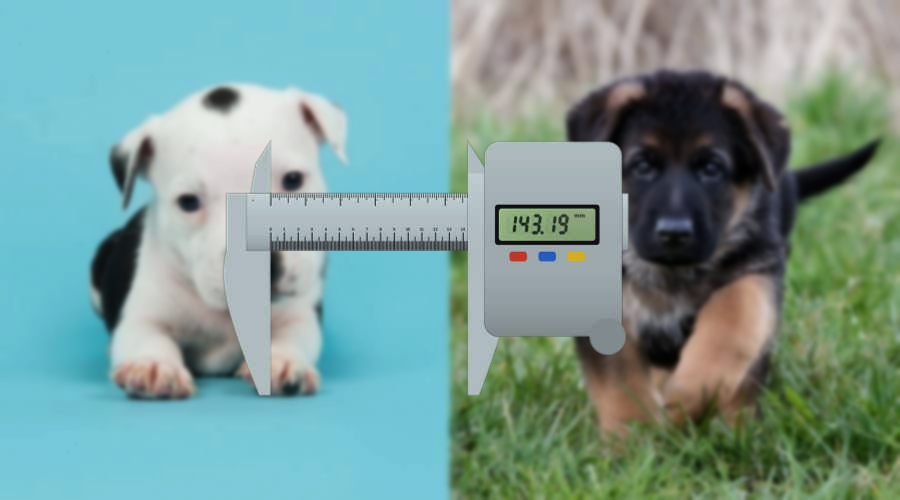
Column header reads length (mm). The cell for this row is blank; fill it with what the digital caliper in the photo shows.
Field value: 143.19 mm
